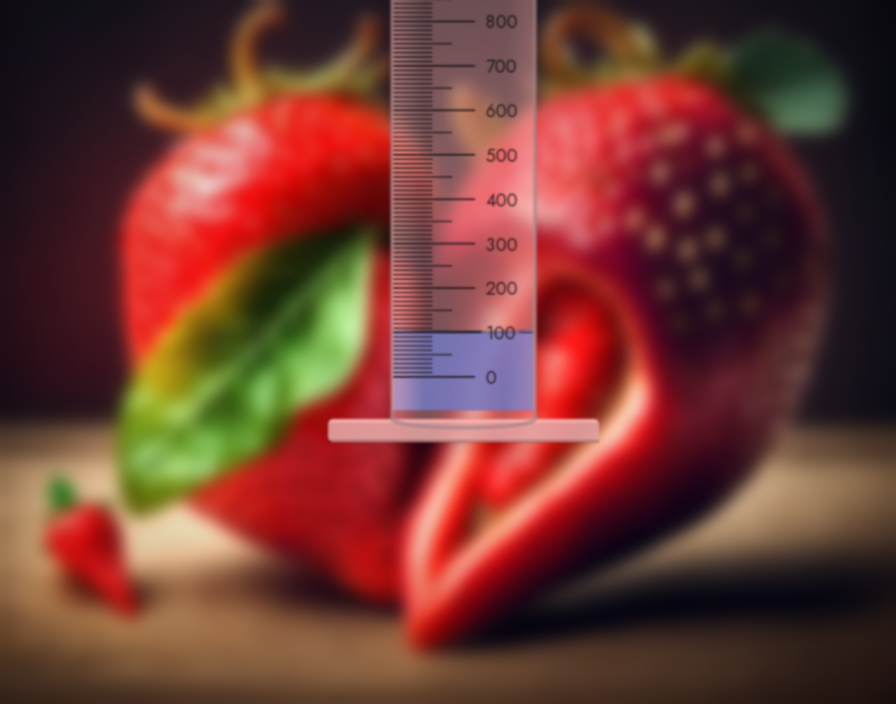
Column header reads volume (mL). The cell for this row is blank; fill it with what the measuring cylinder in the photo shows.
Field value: 100 mL
